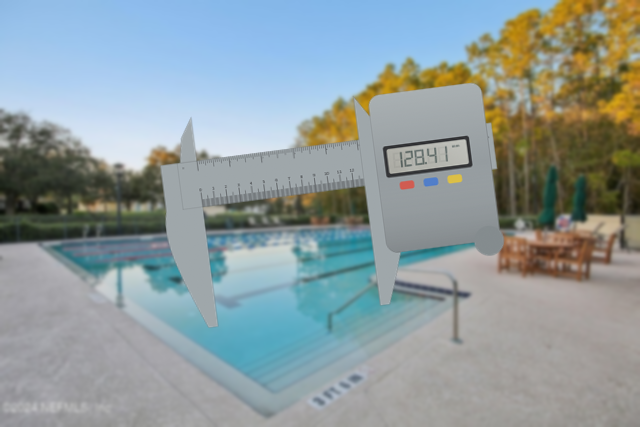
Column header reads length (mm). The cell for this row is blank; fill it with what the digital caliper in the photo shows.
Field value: 128.41 mm
